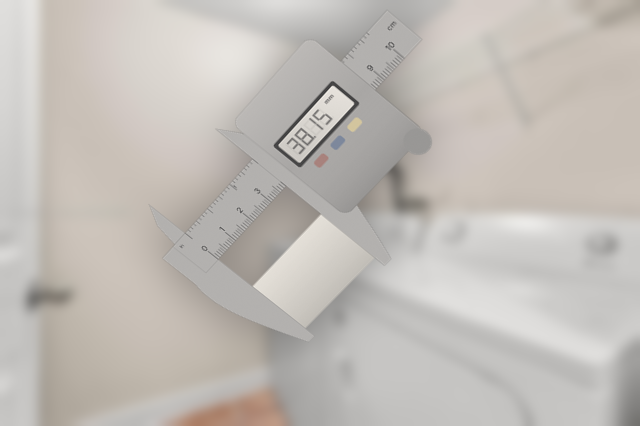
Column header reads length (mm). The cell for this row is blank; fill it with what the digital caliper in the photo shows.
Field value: 38.15 mm
